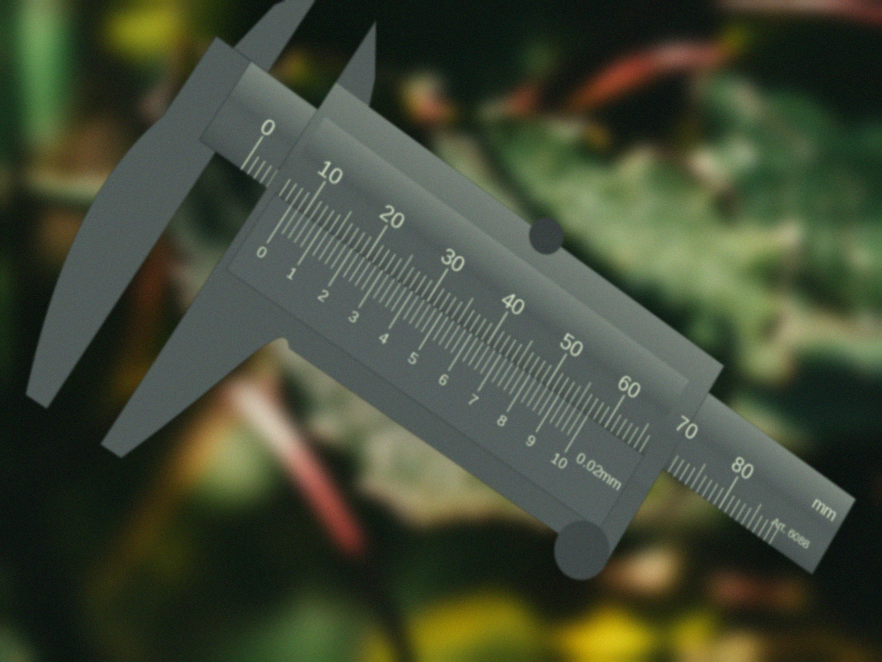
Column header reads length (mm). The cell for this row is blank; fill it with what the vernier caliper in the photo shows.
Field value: 8.0 mm
